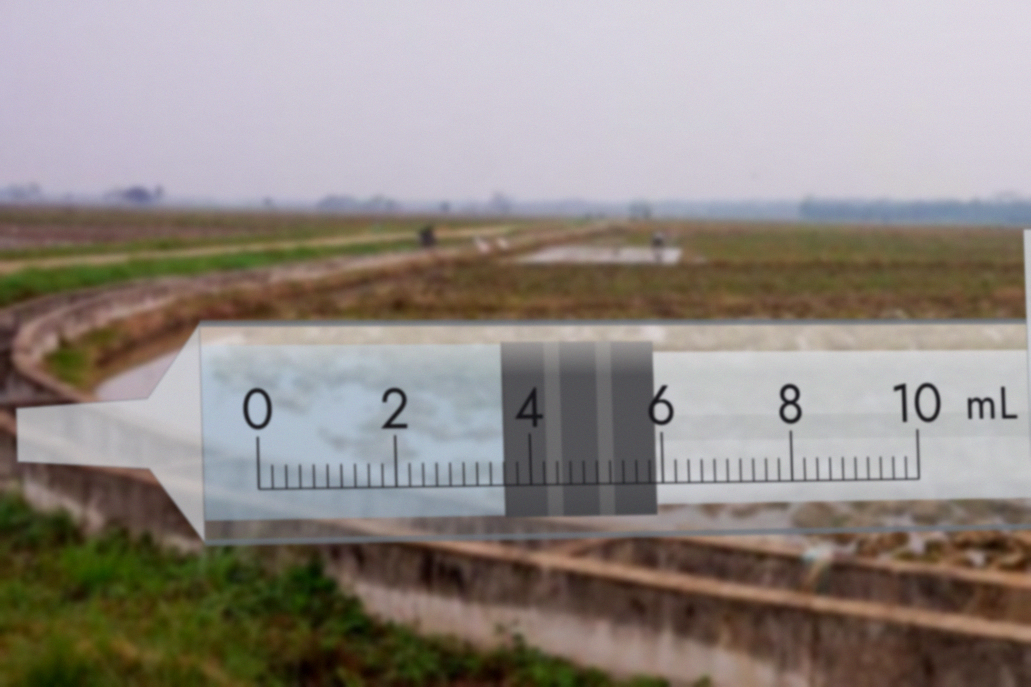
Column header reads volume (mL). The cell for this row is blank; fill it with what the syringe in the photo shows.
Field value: 3.6 mL
